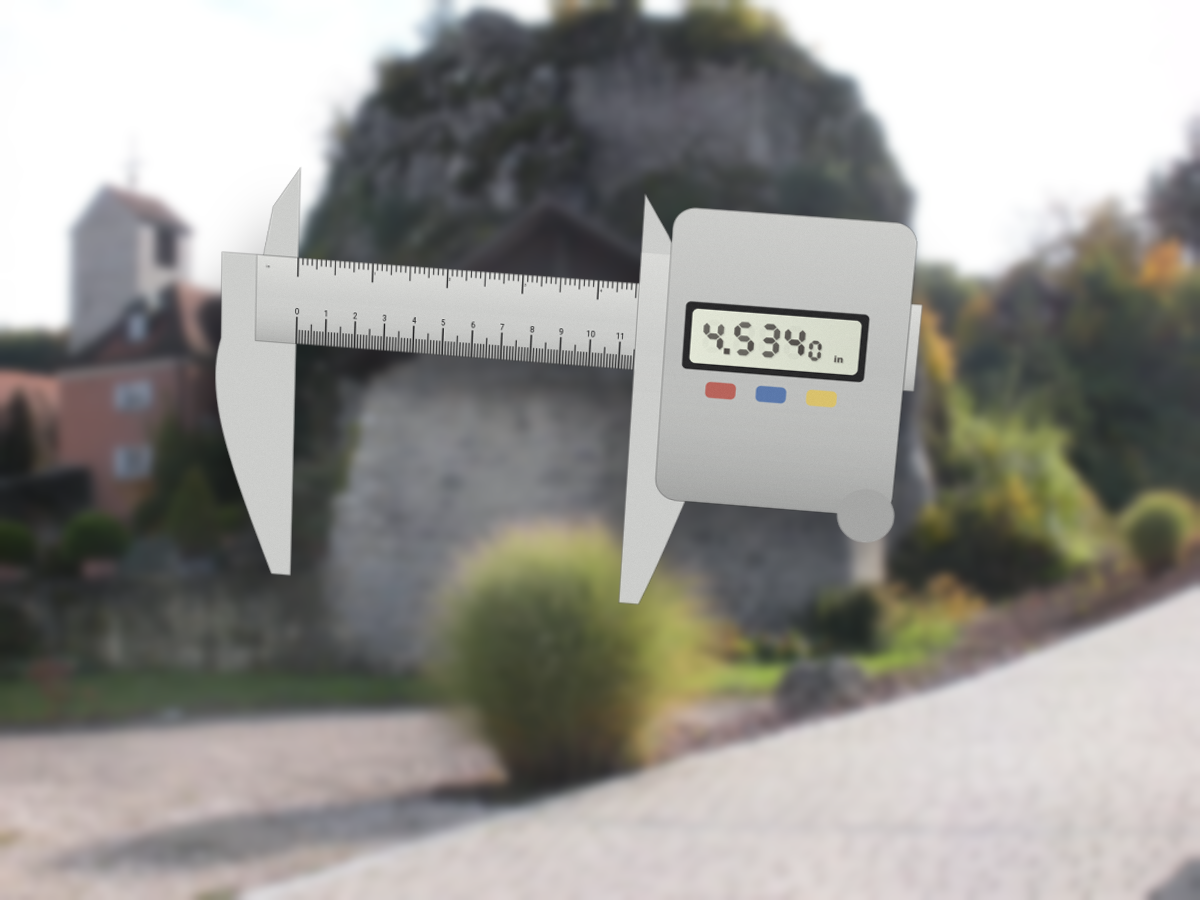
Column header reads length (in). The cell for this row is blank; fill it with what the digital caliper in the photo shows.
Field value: 4.5340 in
